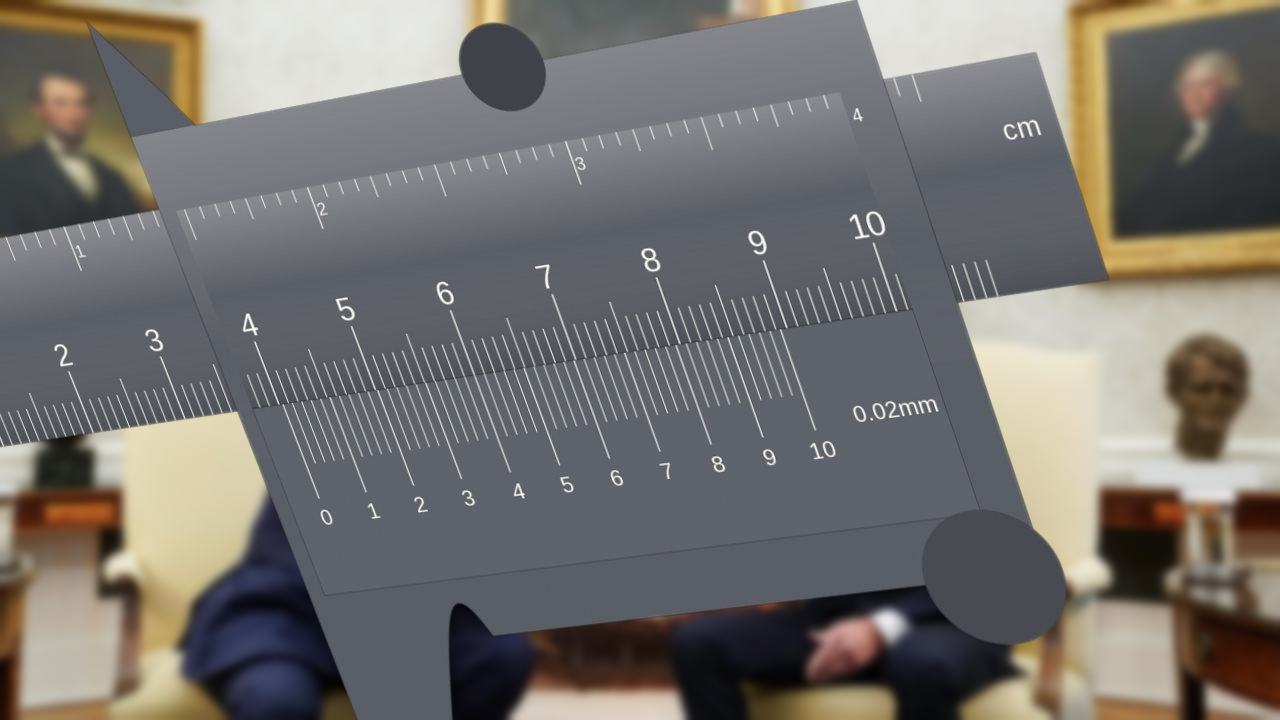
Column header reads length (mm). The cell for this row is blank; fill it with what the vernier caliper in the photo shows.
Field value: 40.4 mm
